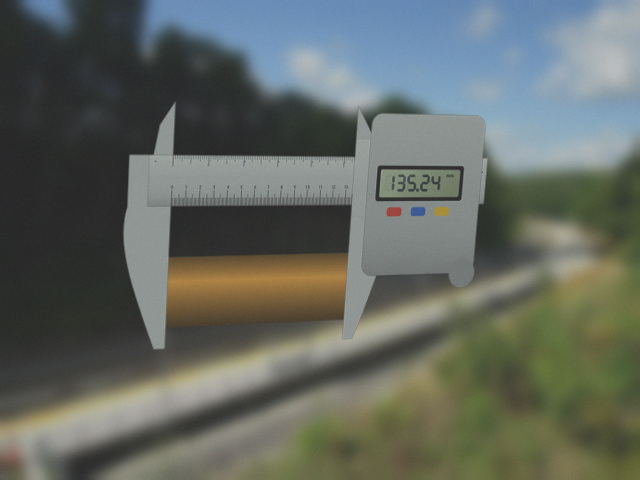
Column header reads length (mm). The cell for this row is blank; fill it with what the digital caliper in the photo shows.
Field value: 135.24 mm
